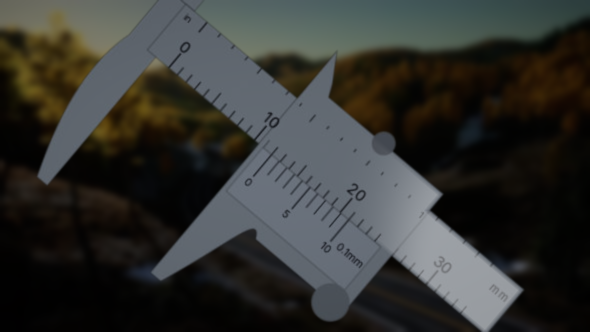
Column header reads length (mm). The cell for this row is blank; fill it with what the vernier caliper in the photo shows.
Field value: 12.0 mm
